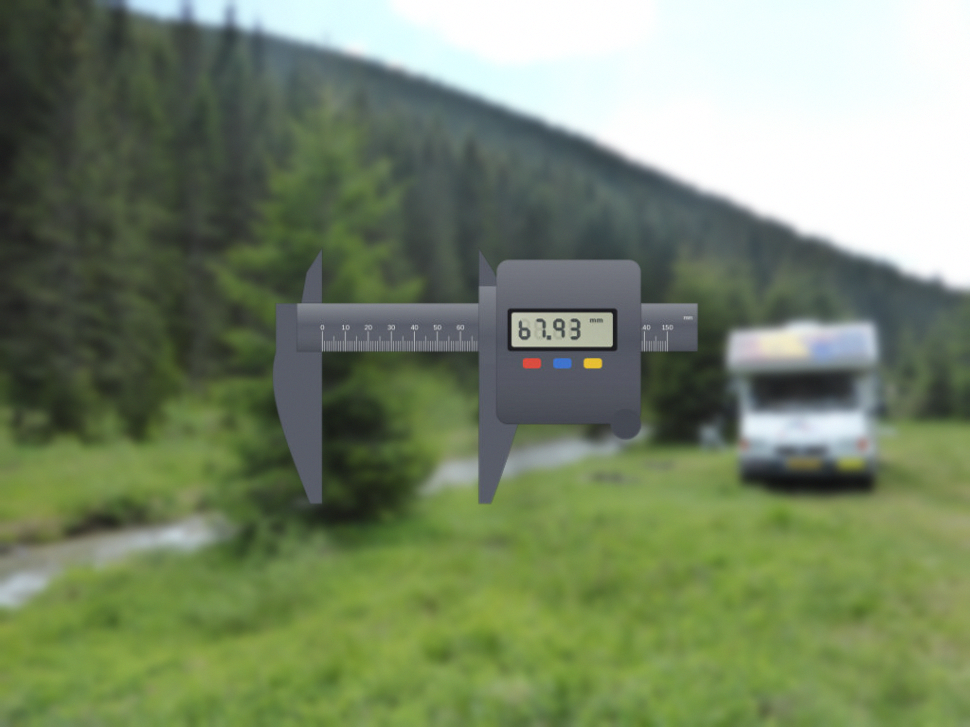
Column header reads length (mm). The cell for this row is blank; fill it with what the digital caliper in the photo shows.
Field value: 67.93 mm
